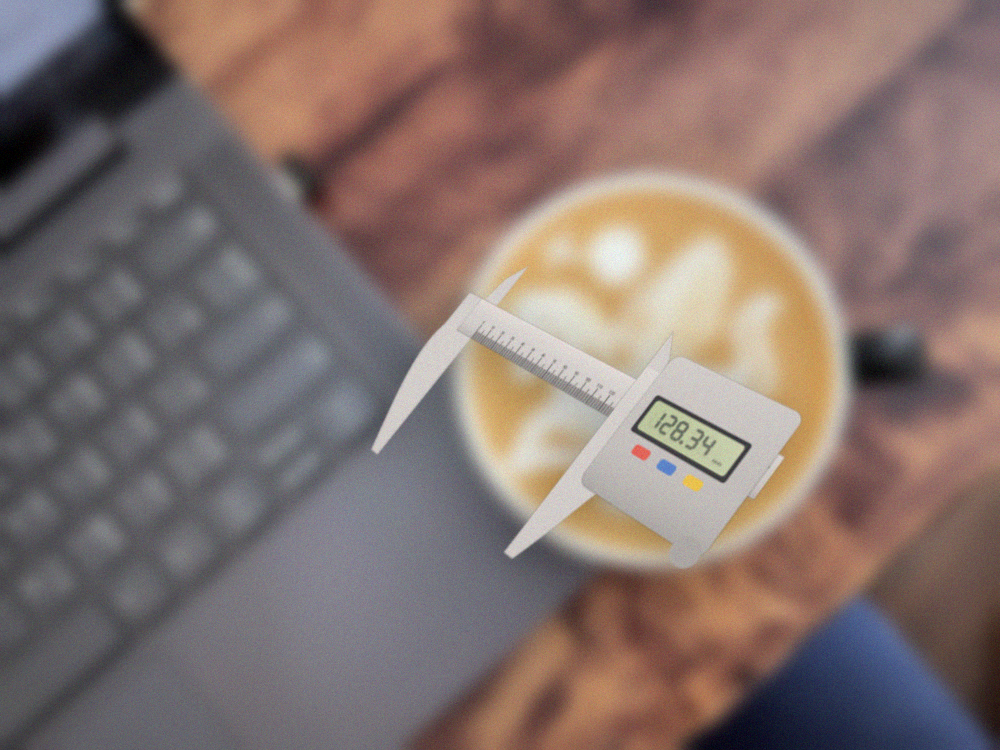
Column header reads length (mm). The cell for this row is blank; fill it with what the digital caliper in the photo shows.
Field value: 128.34 mm
